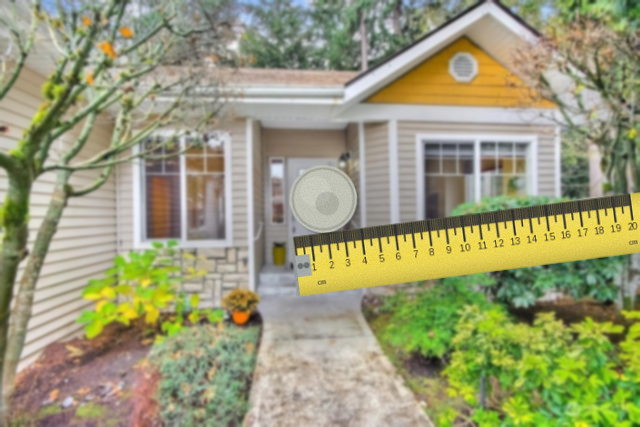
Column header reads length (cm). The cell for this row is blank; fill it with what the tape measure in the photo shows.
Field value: 4 cm
